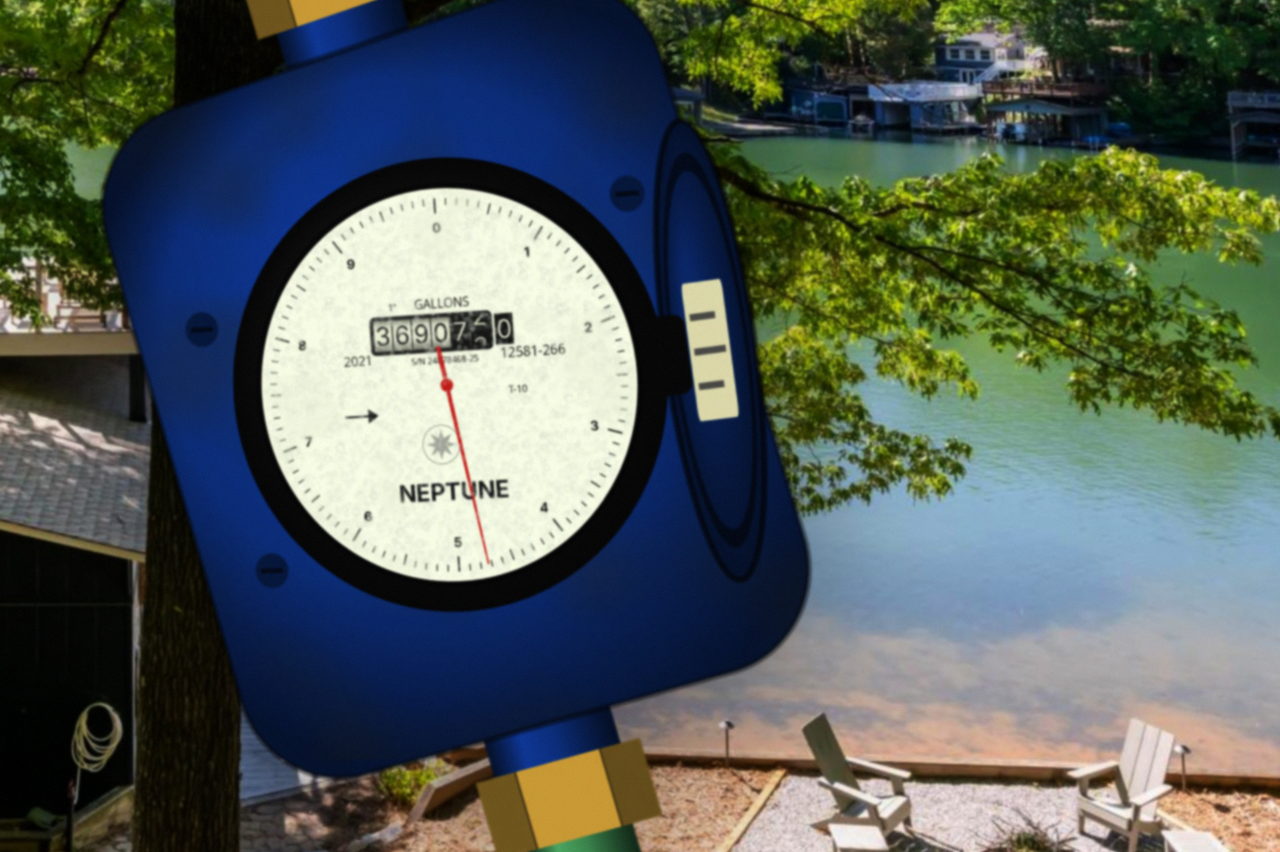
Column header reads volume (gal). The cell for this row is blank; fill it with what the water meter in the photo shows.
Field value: 3690724.7 gal
